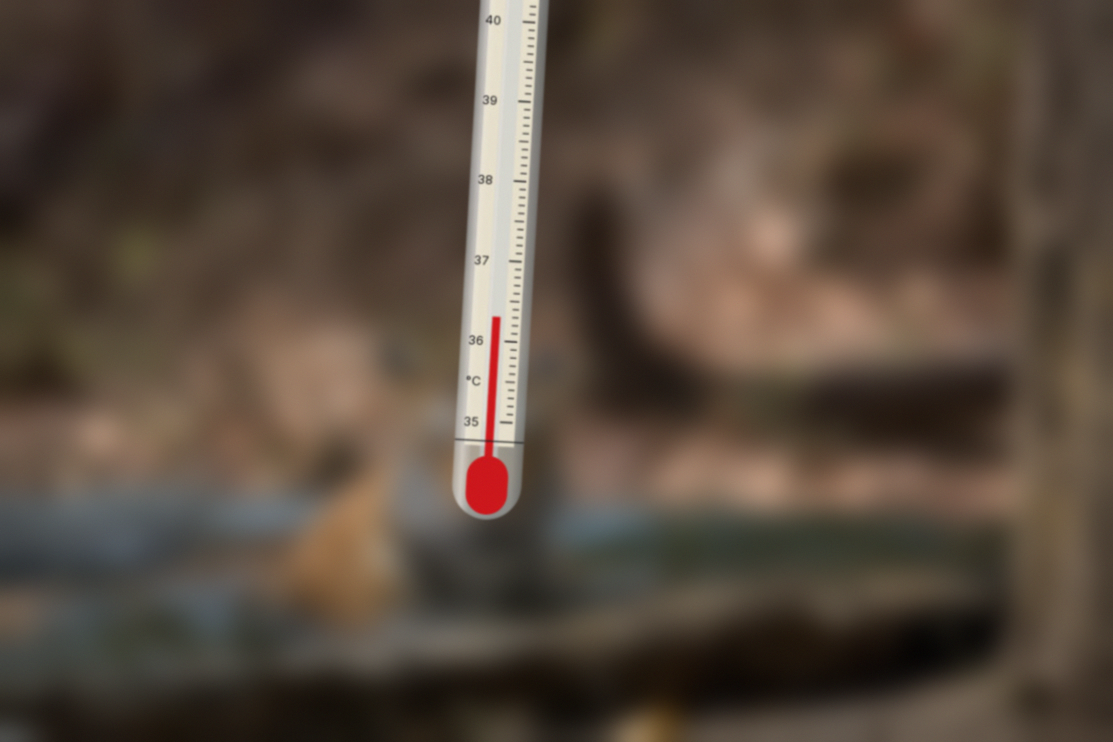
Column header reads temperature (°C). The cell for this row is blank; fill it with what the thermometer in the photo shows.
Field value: 36.3 °C
